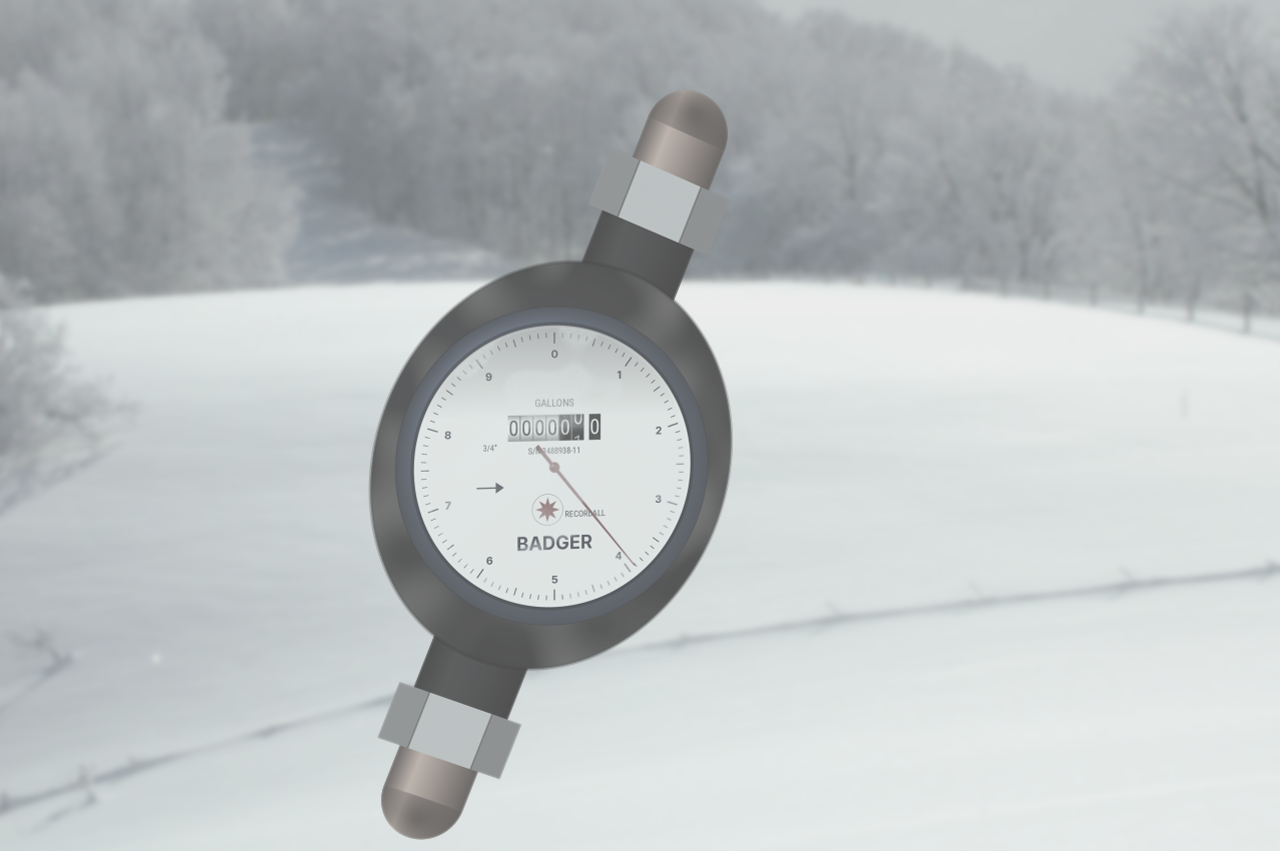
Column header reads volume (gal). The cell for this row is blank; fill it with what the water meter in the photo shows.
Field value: 3.9 gal
